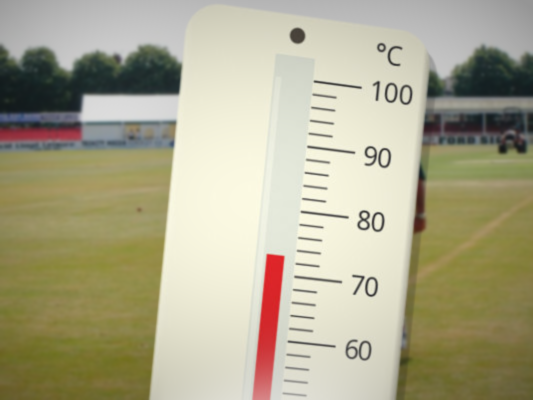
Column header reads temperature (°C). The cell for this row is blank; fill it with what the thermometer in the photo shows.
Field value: 73 °C
